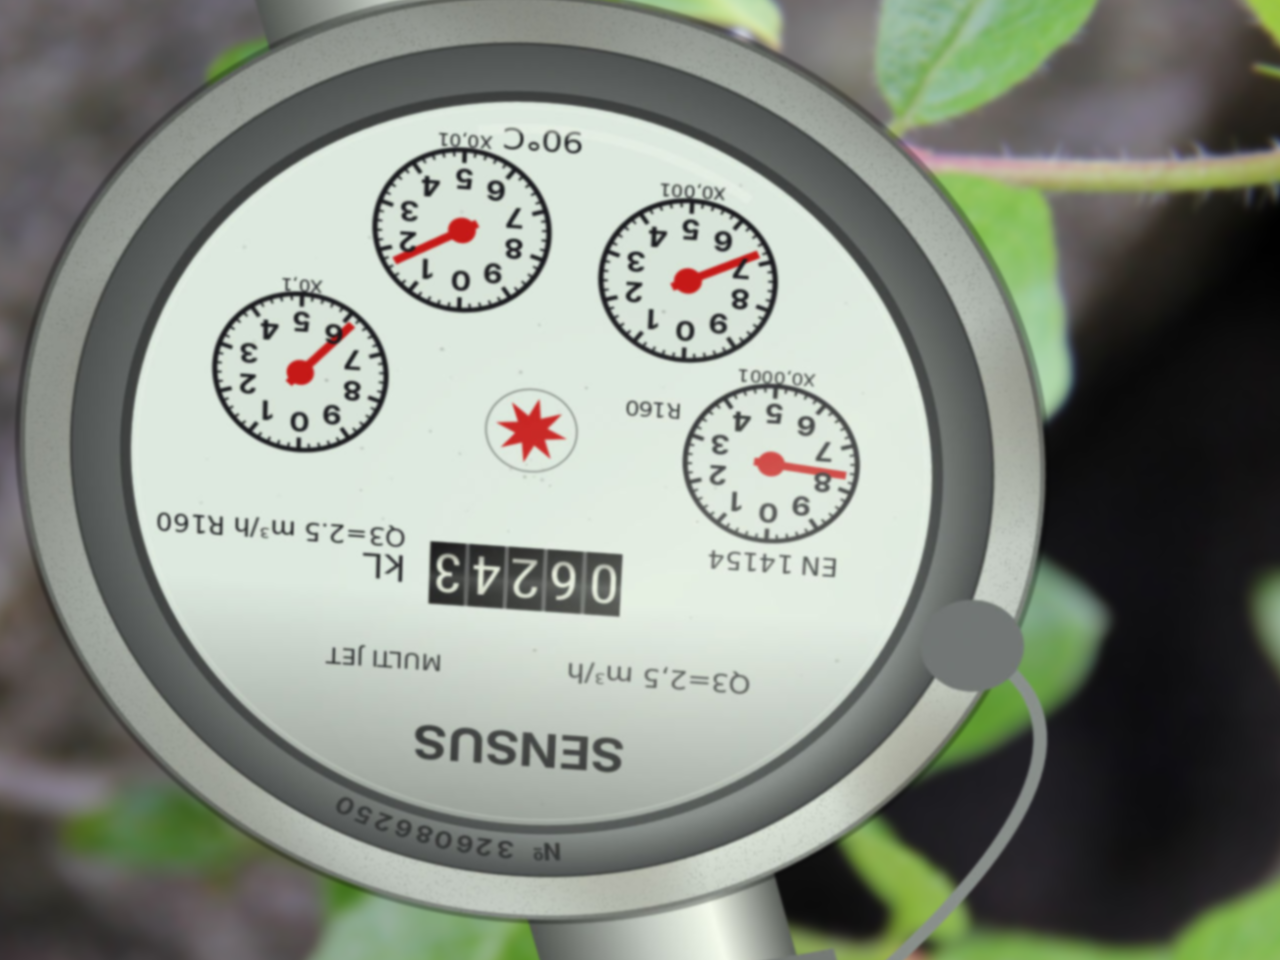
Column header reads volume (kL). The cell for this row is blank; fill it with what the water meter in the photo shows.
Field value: 6243.6167 kL
